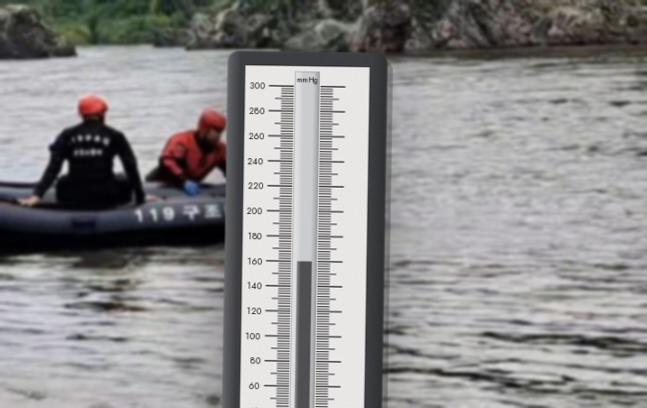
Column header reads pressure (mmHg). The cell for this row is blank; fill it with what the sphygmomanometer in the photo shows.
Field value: 160 mmHg
